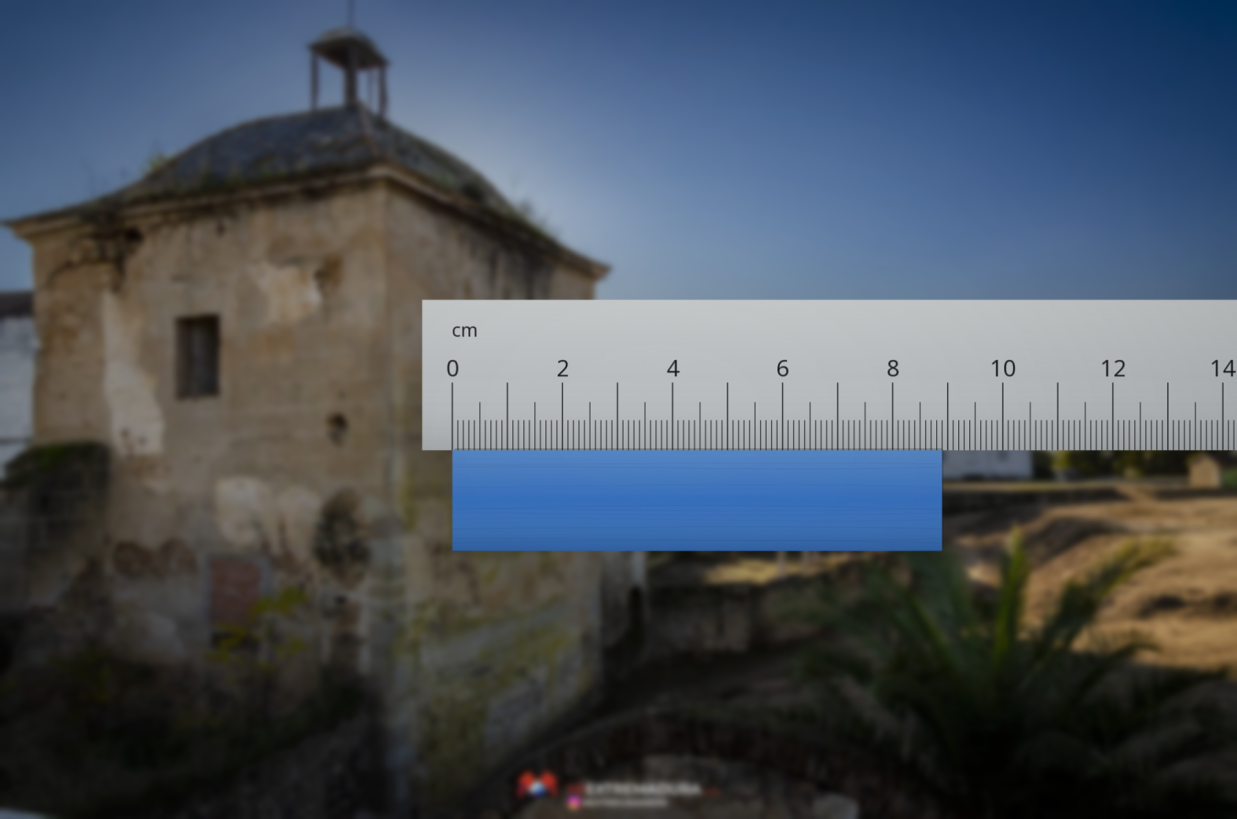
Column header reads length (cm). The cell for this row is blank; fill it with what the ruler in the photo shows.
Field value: 8.9 cm
